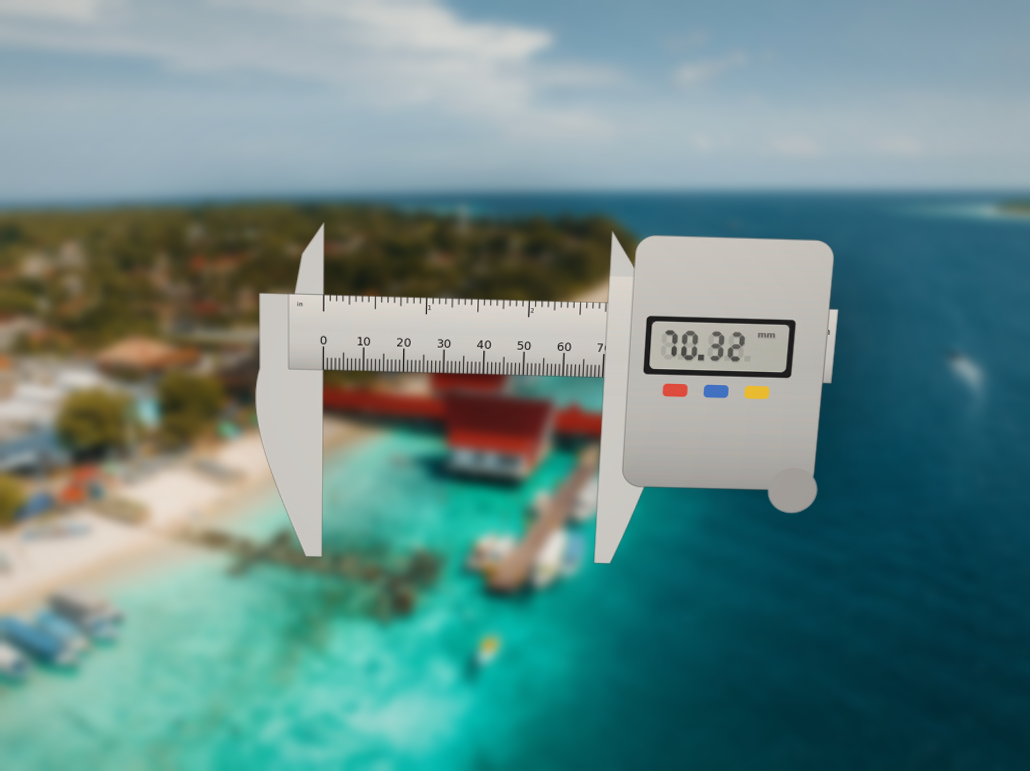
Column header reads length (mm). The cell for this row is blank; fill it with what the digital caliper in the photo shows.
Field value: 70.32 mm
